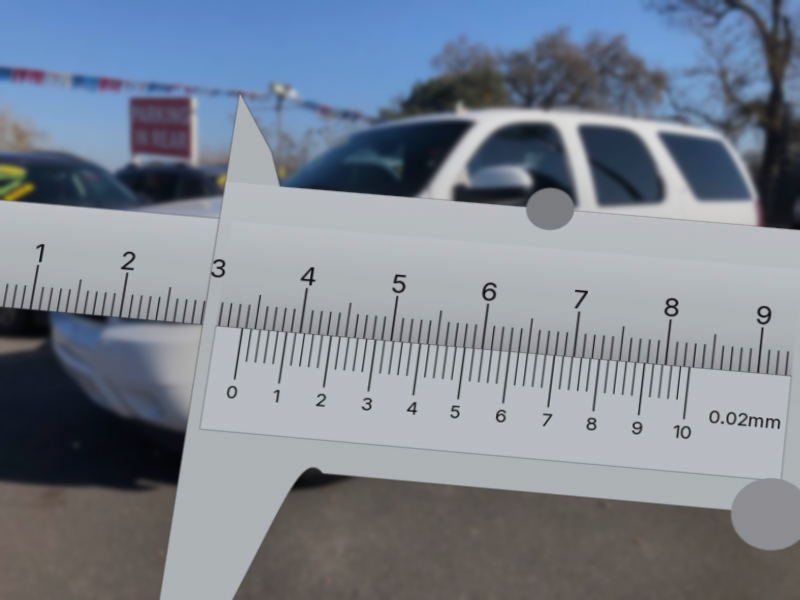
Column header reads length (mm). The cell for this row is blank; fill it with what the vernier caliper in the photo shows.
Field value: 33.6 mm
